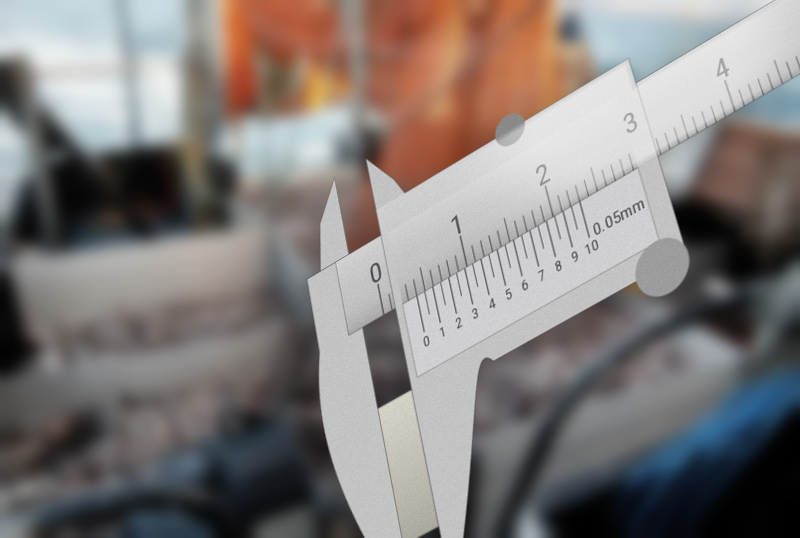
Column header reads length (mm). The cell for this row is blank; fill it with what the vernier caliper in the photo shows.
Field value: 4.0 mm
